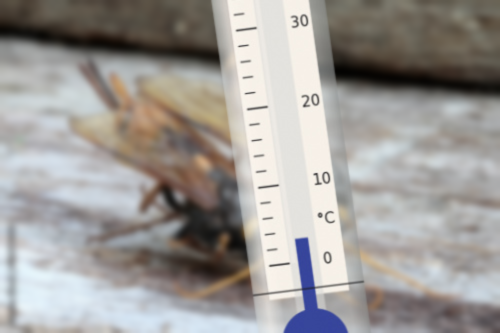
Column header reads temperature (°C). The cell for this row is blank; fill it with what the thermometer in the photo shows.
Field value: 3 °C
